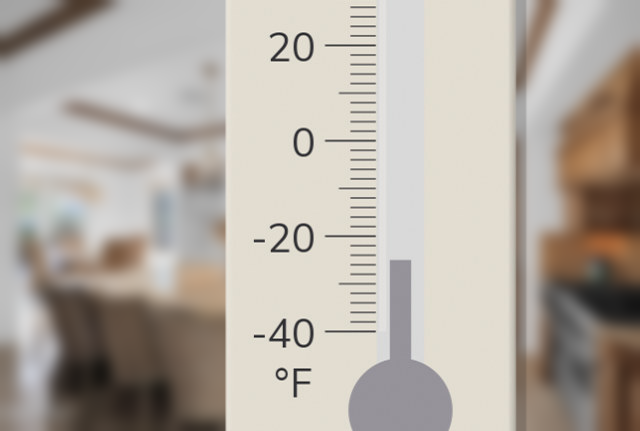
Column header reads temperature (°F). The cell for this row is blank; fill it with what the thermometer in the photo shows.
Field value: -25 °F
